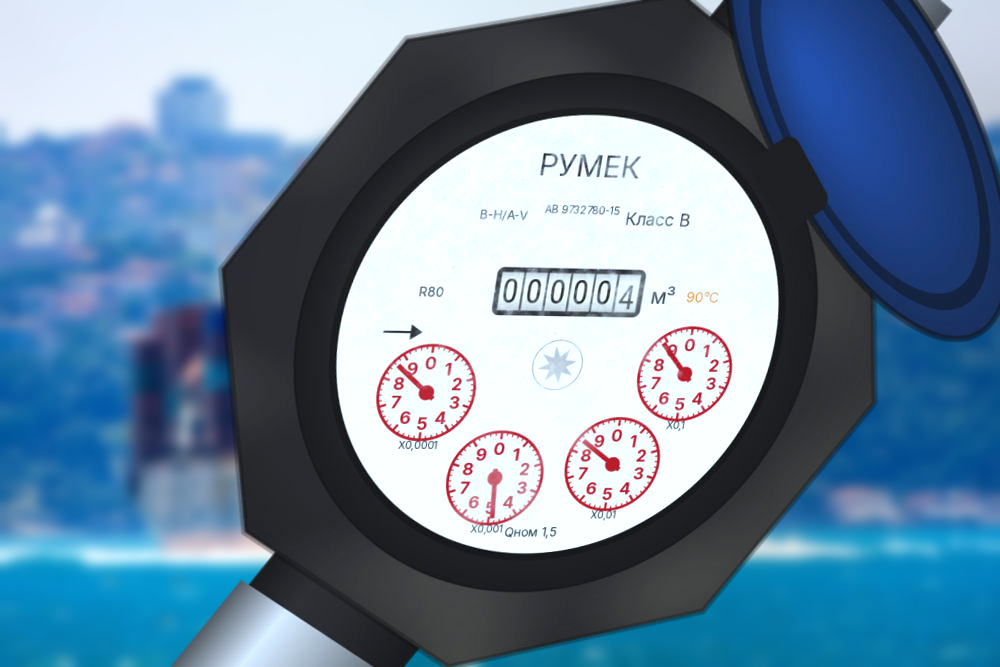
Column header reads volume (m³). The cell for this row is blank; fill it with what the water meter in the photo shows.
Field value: 3.8848 m³
